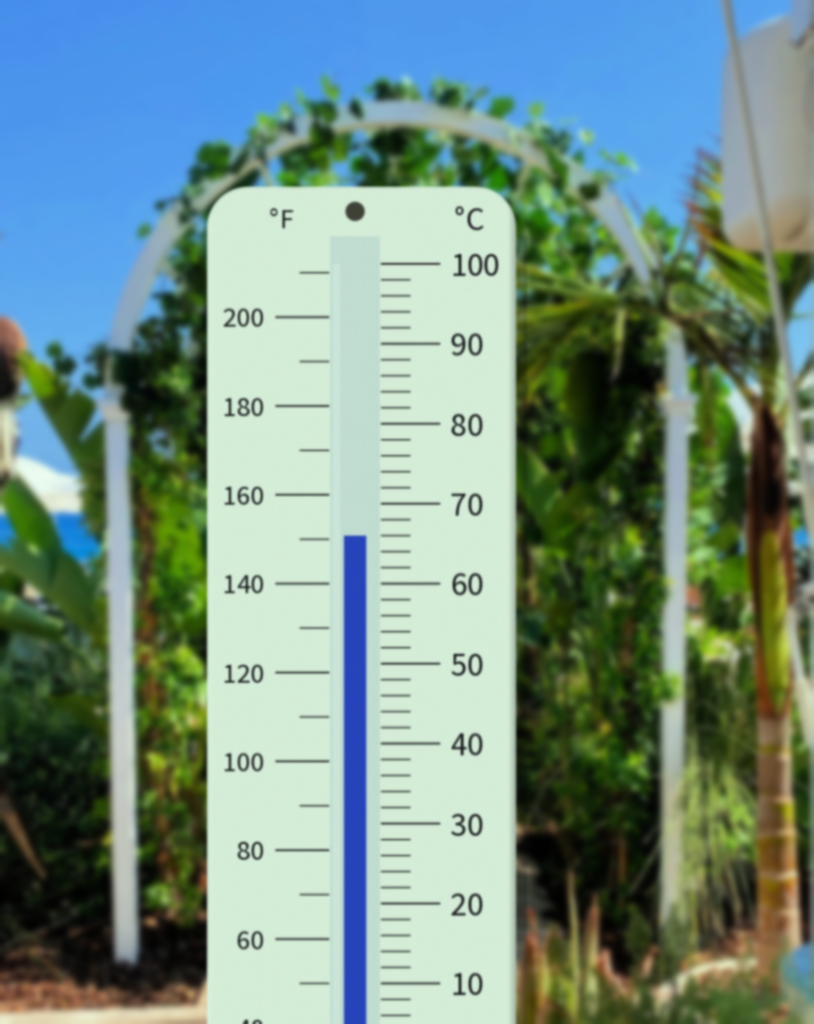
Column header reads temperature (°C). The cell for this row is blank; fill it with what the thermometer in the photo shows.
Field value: 66 °C
